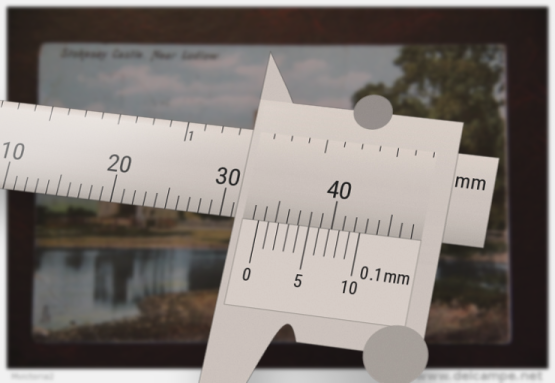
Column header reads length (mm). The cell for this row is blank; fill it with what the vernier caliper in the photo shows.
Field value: 33.5 mm
